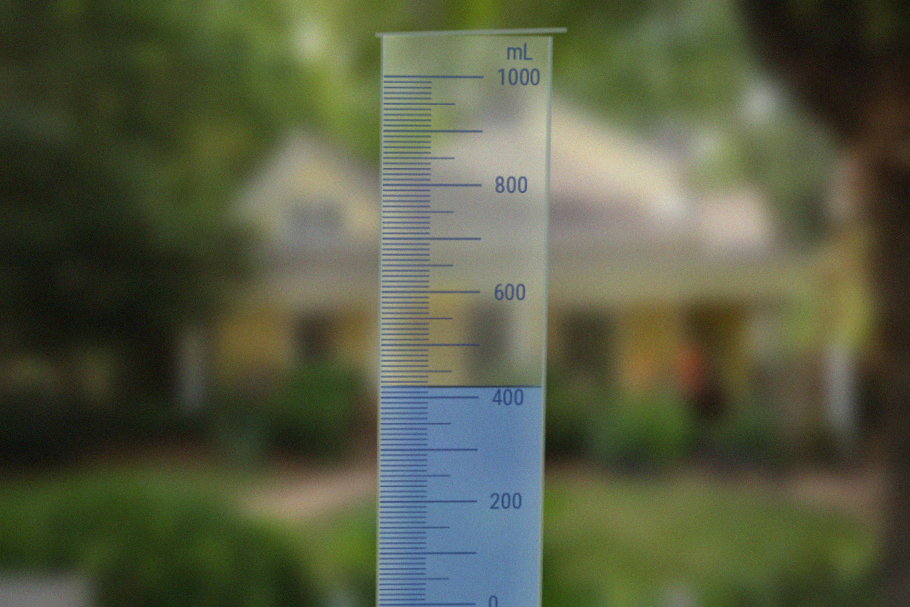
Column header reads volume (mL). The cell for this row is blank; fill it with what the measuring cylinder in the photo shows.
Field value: 420 mL
